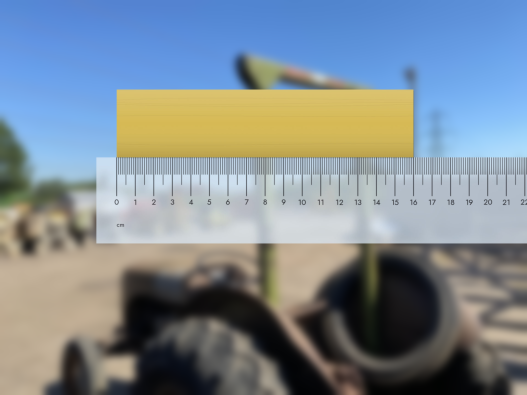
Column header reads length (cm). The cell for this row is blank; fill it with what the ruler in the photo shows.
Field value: 16 cm
